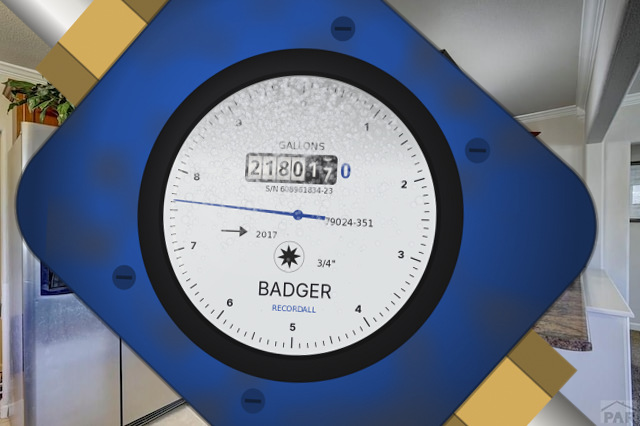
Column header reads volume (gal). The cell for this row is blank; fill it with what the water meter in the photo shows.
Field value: 2180167.6 gal
